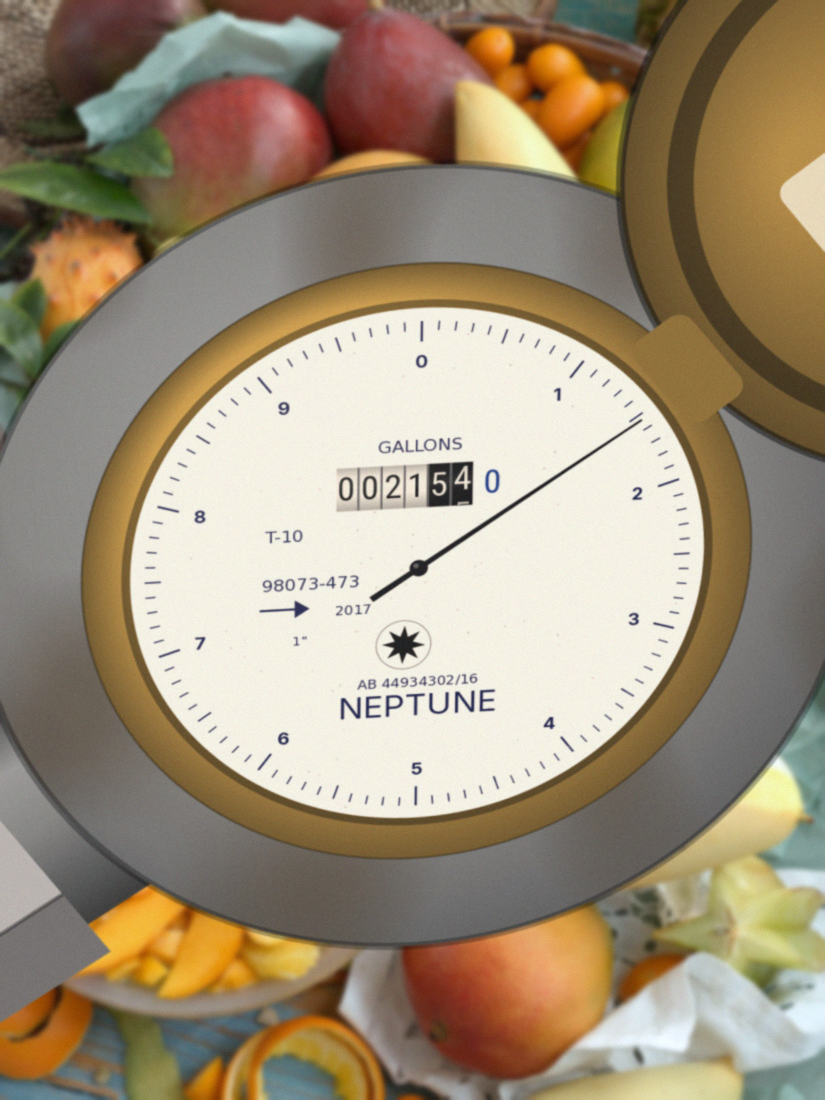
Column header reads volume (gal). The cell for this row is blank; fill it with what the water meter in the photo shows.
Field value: 21541.5 gal
